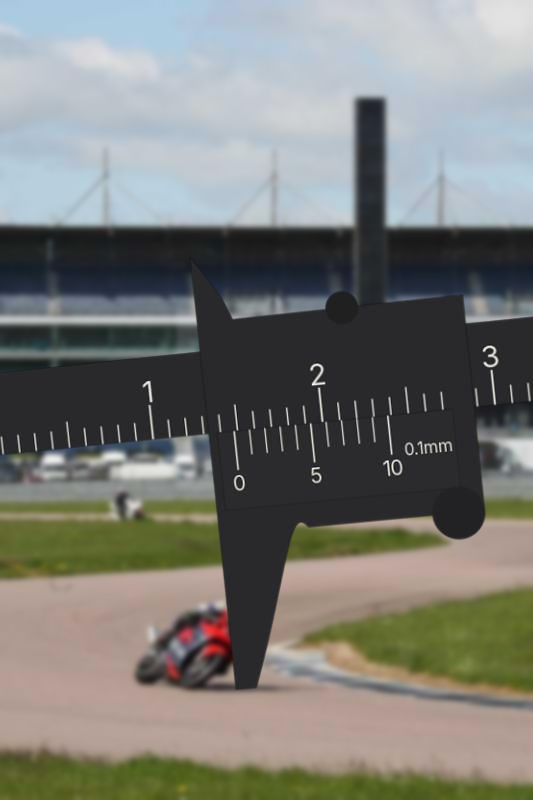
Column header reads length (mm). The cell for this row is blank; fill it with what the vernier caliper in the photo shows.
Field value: 14.8 mm
